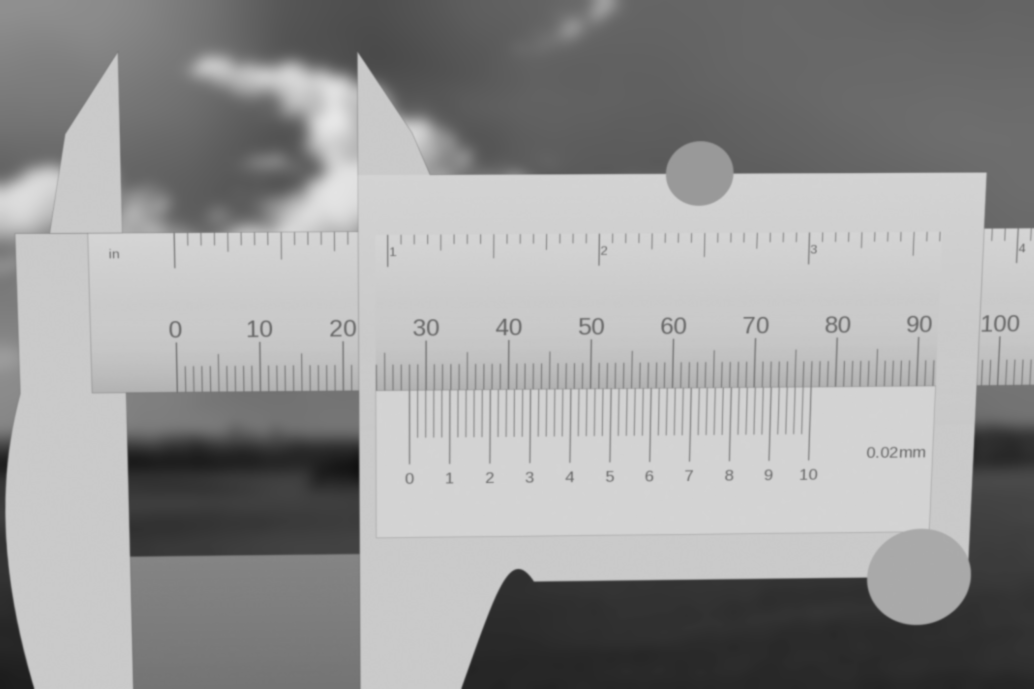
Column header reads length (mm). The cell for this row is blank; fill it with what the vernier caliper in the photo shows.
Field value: 28.0 mm
